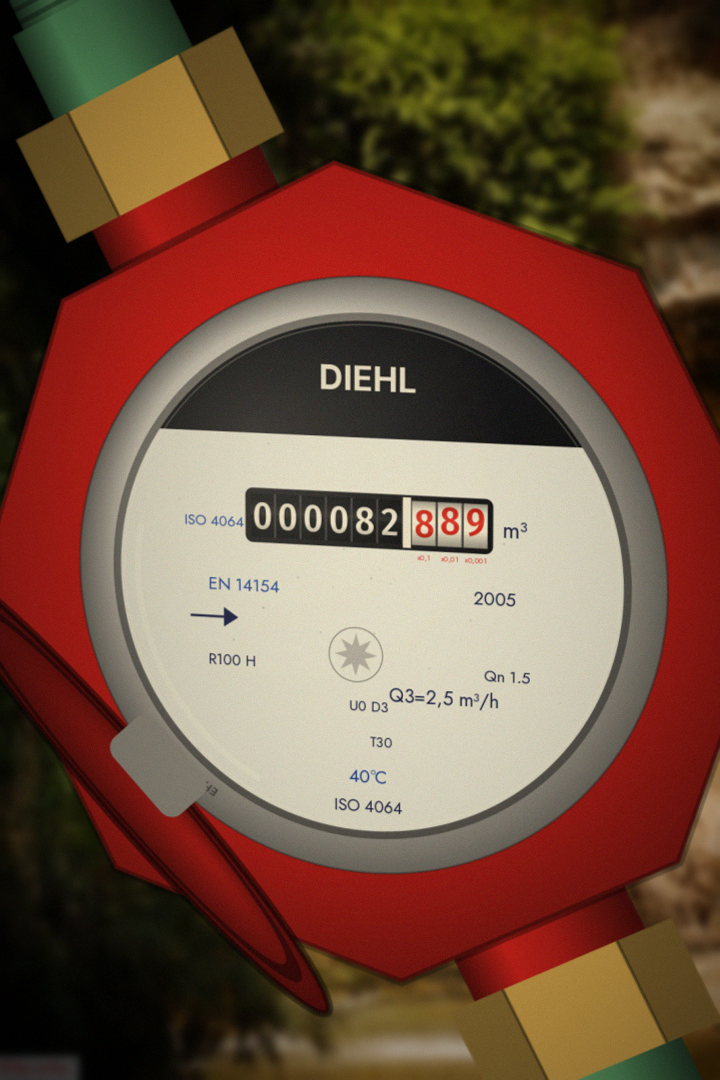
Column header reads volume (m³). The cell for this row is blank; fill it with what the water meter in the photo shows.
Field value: 82.889 m³
